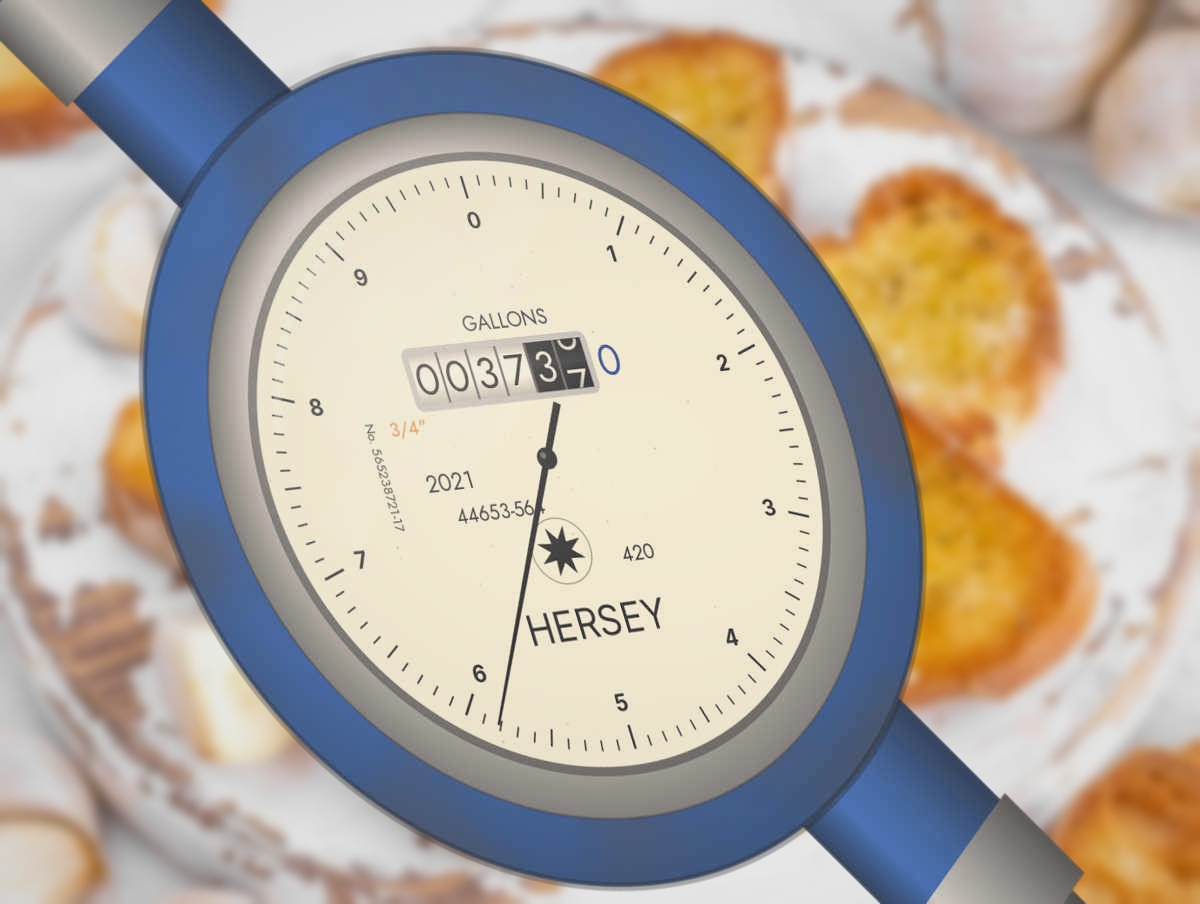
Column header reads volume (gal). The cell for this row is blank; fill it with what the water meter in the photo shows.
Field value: 37365.8 gal
